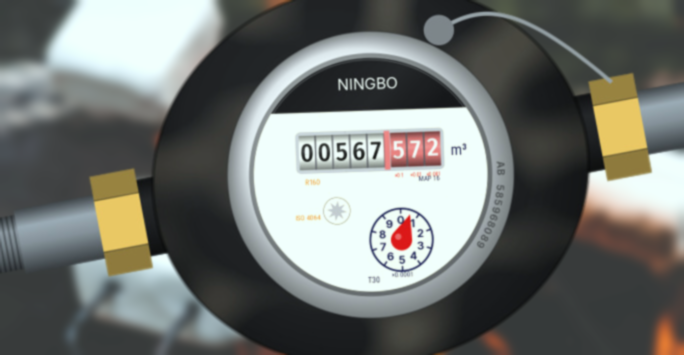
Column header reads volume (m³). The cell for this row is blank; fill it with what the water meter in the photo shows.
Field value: 567.5720 m³
